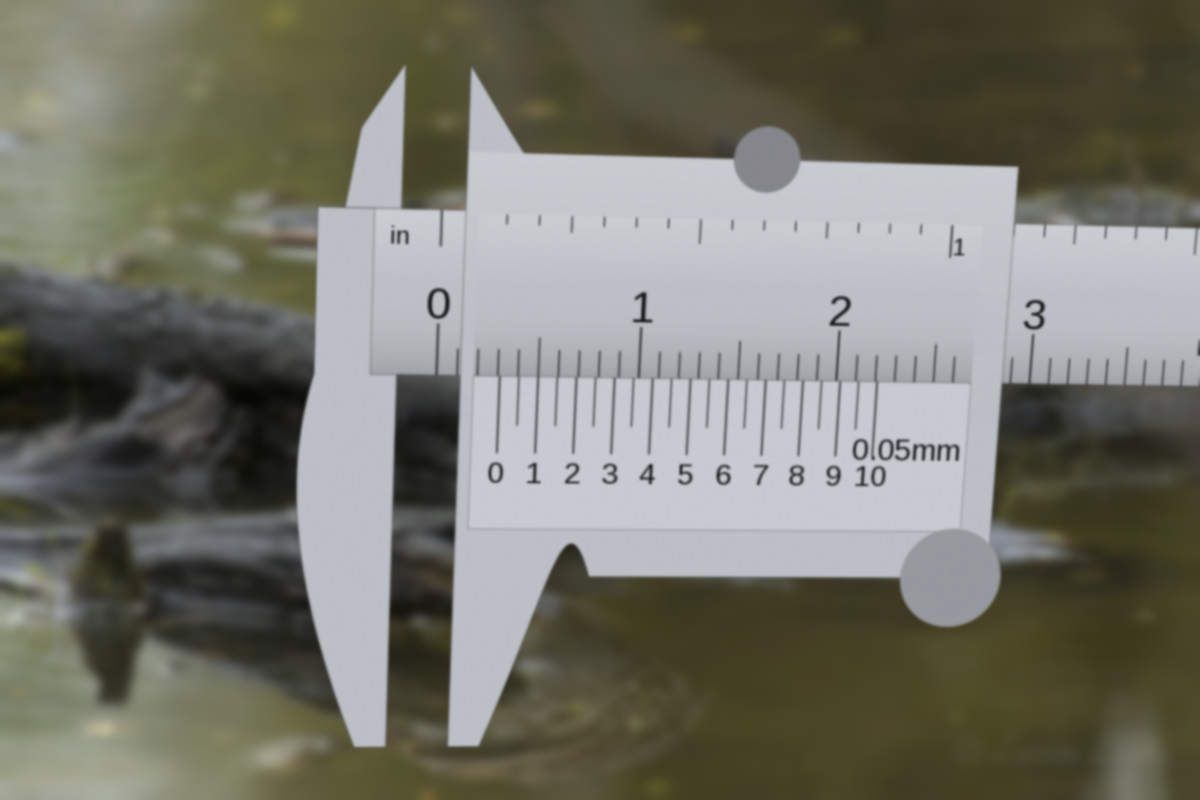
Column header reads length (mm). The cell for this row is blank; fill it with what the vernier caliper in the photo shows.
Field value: 3.1 mm
